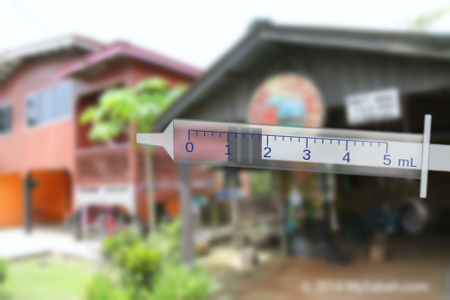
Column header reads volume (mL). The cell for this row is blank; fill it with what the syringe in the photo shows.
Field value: 1 mL
